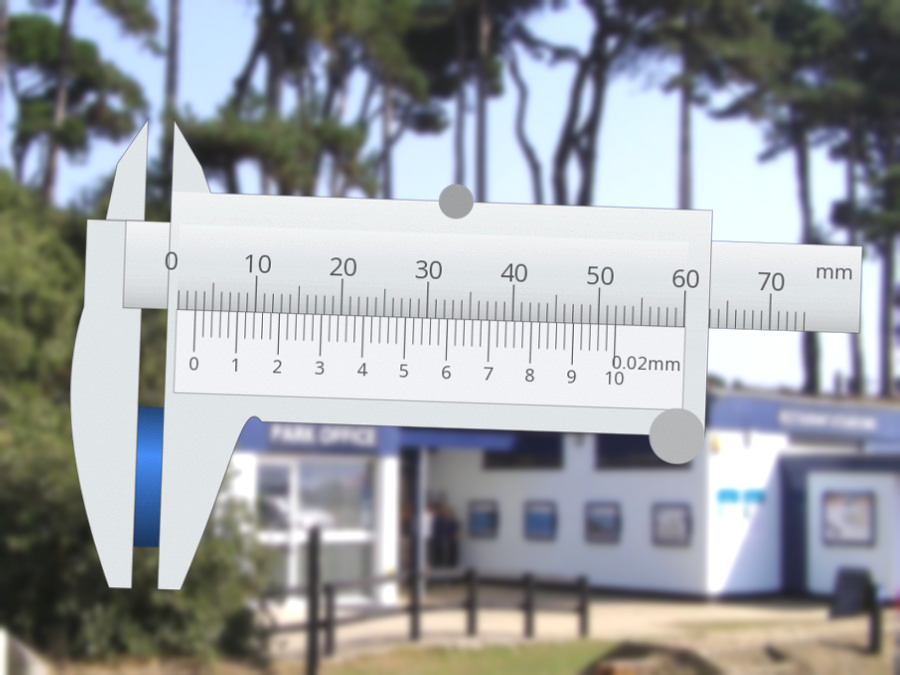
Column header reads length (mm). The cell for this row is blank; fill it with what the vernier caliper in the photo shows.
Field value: 3.0 mm
